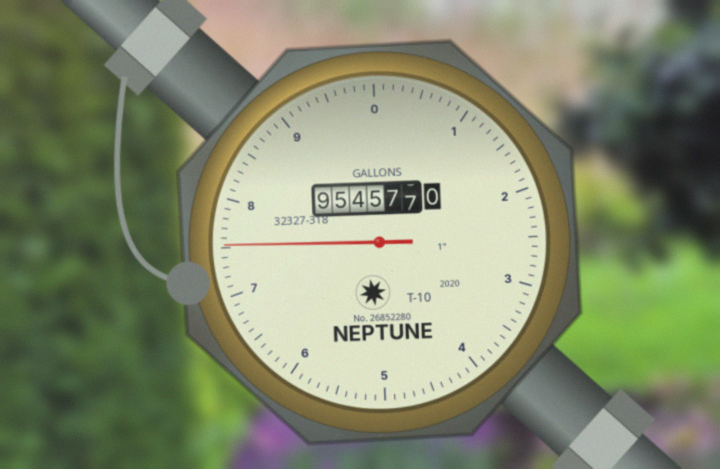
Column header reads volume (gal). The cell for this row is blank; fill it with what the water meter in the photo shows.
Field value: 9545767.5 gal
